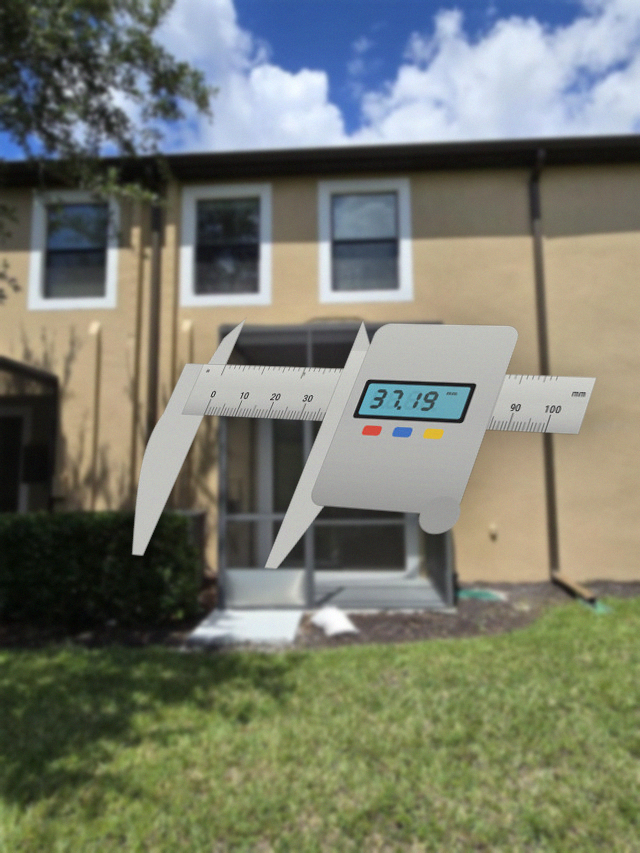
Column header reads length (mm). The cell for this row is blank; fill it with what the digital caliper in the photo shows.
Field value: 37.19 mm
